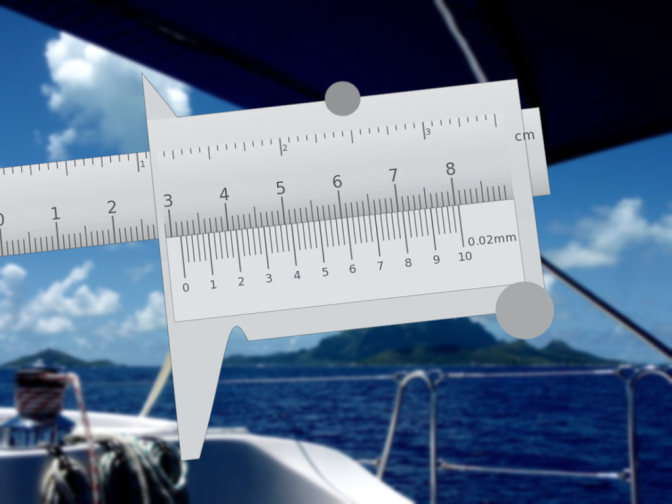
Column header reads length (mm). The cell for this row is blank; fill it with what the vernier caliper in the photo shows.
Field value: 31.6 mm
